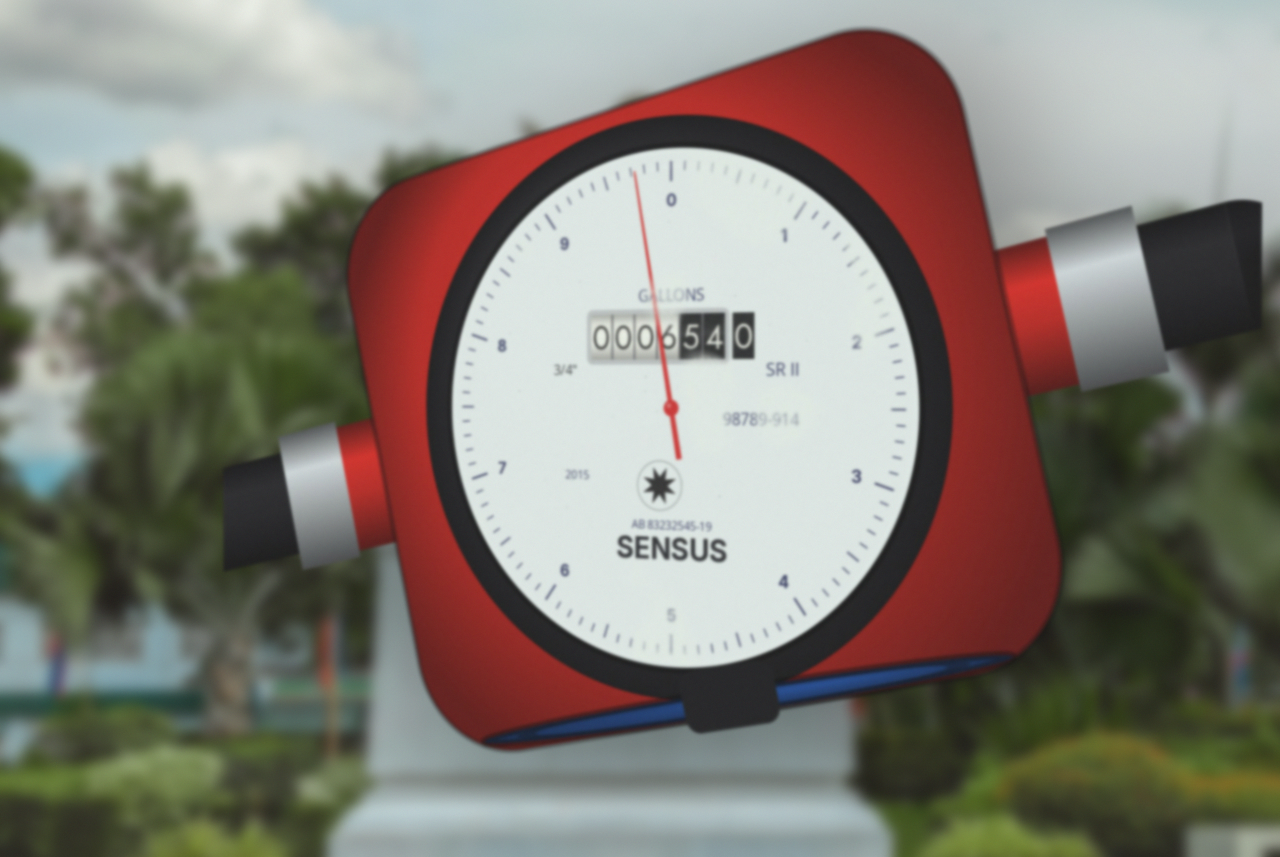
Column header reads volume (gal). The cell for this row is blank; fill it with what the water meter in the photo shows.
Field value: 6539.7 gal
